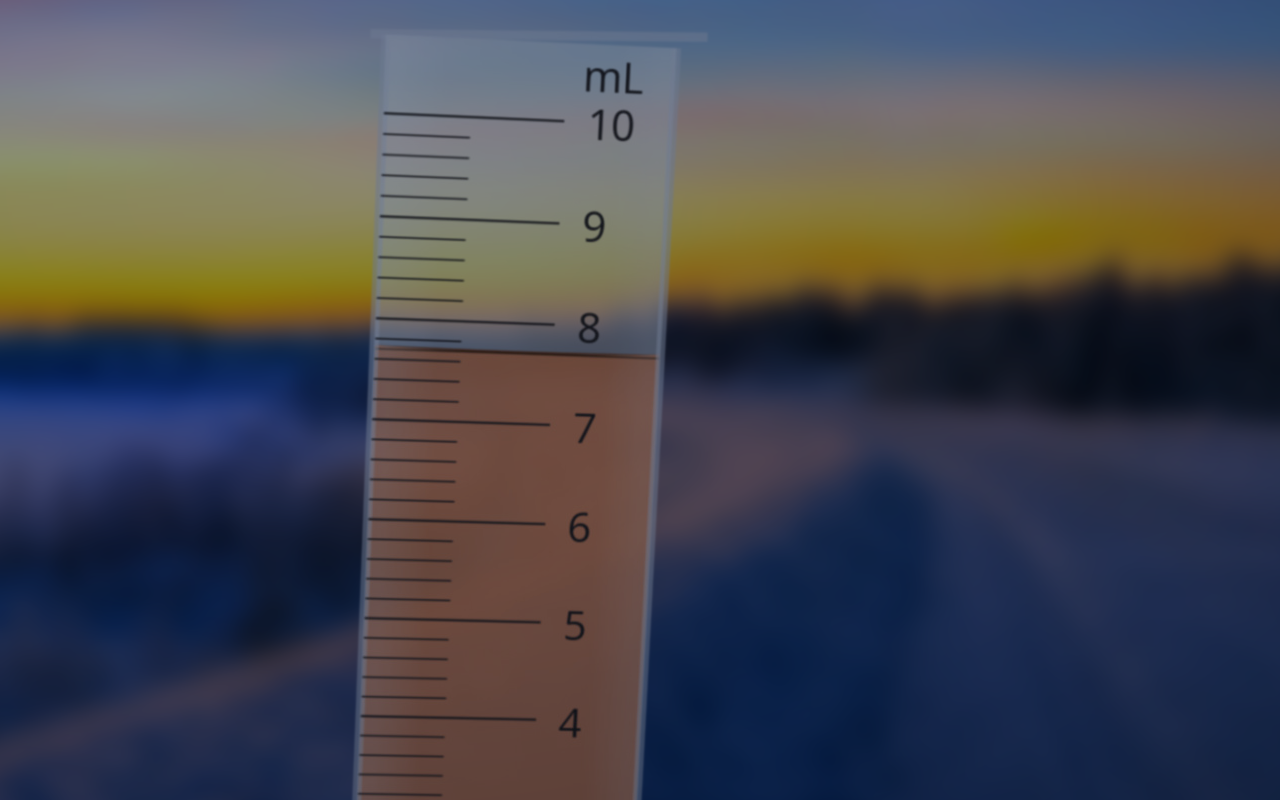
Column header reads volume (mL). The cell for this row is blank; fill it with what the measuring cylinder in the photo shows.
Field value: 7.7 mL
